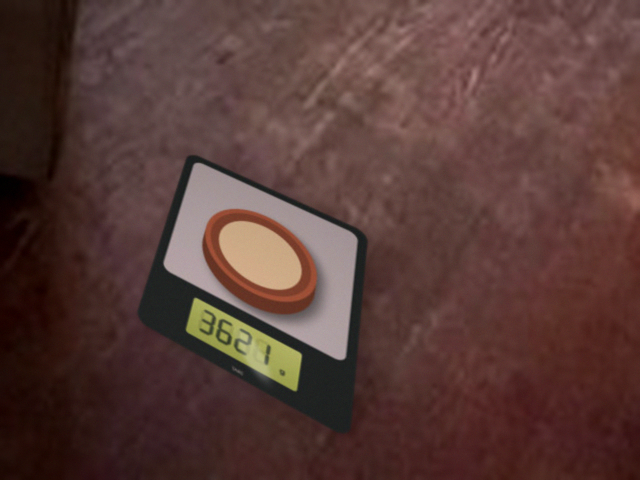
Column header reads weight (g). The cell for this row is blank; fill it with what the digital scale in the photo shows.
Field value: 3621 g
